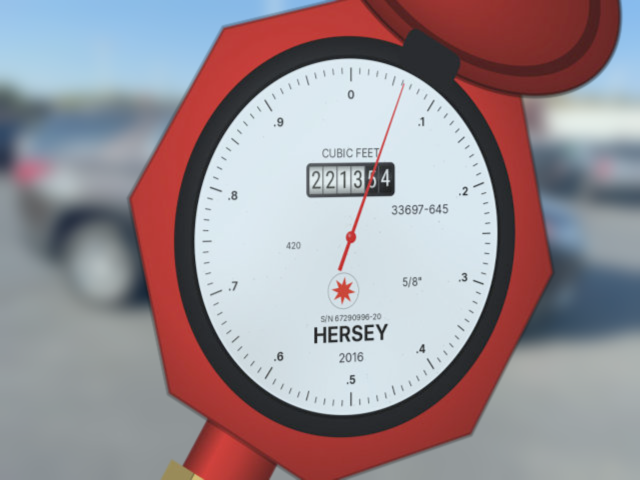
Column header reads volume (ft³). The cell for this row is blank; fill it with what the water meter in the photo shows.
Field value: 221354.06 ft³
